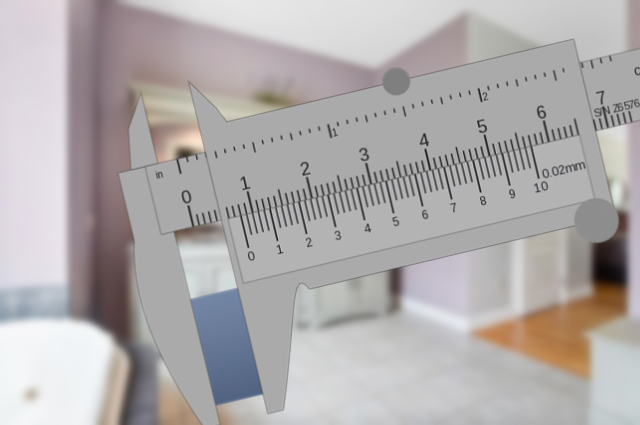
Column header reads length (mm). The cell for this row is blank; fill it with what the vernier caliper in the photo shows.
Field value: 8.0 mm
